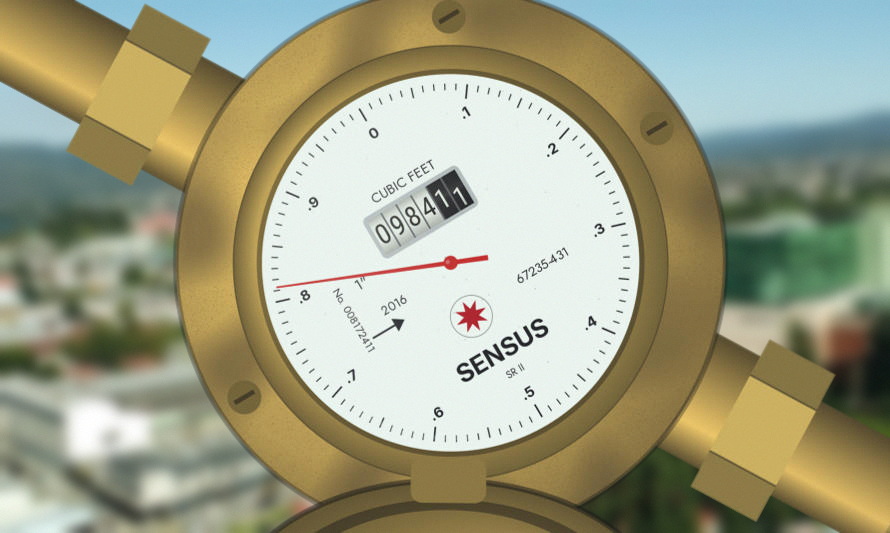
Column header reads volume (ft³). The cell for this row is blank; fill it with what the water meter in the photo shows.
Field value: 98410.81 ft³
